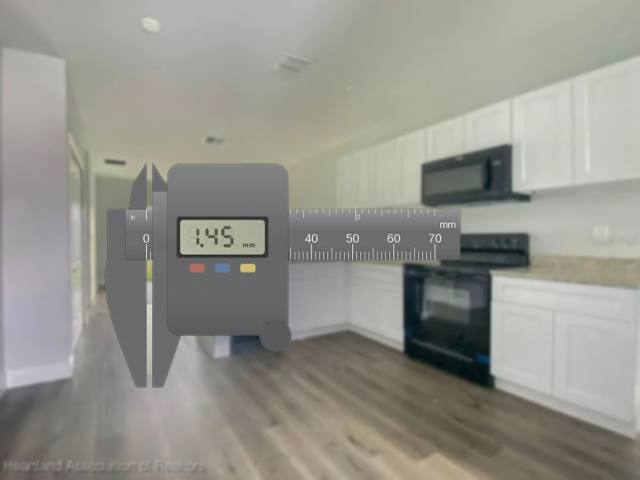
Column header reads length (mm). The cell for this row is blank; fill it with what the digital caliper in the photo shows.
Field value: 1.45 mm
